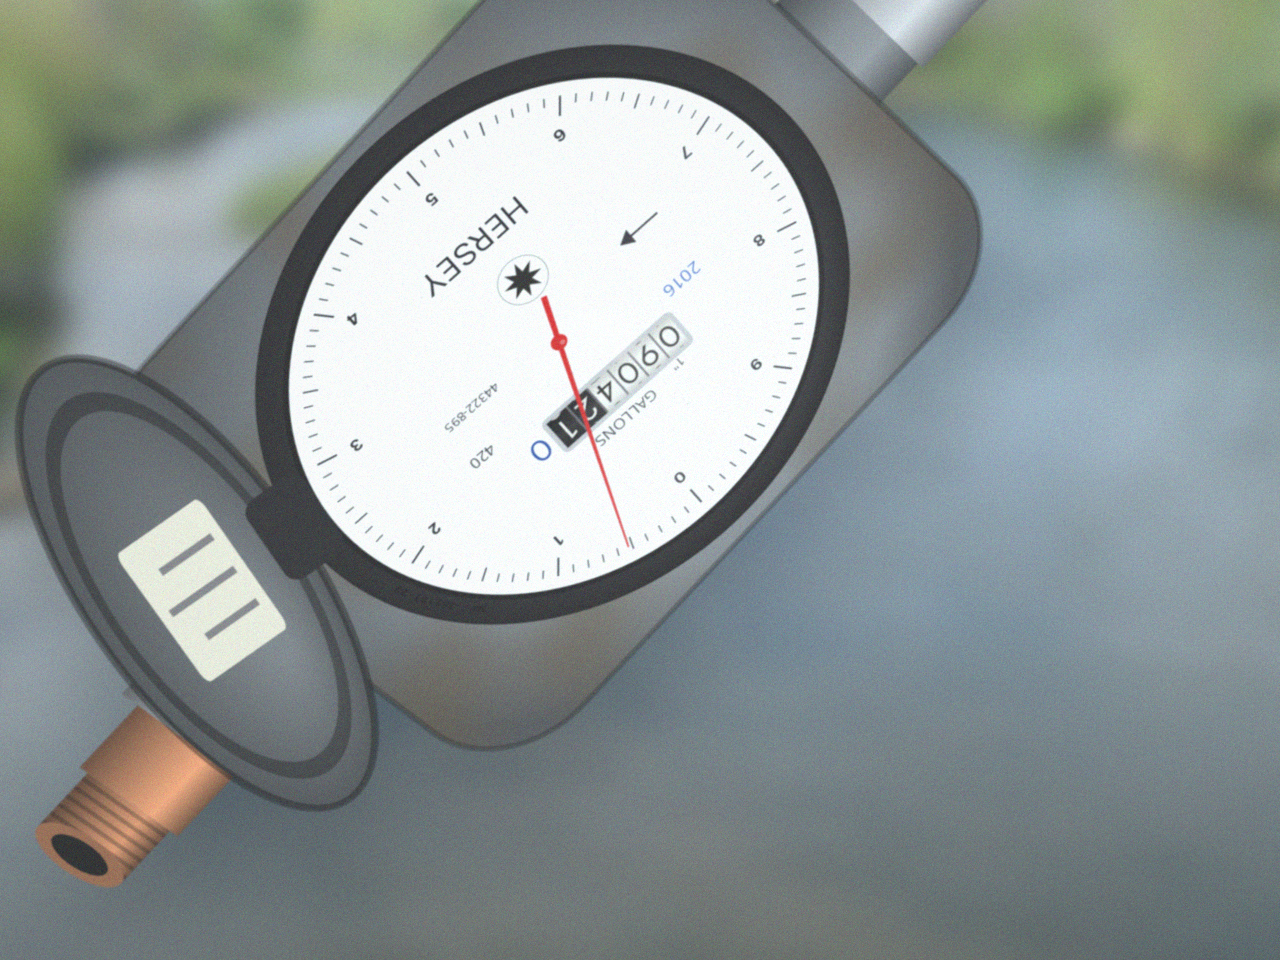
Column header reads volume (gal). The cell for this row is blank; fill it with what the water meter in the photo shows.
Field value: 904210.5 gal
